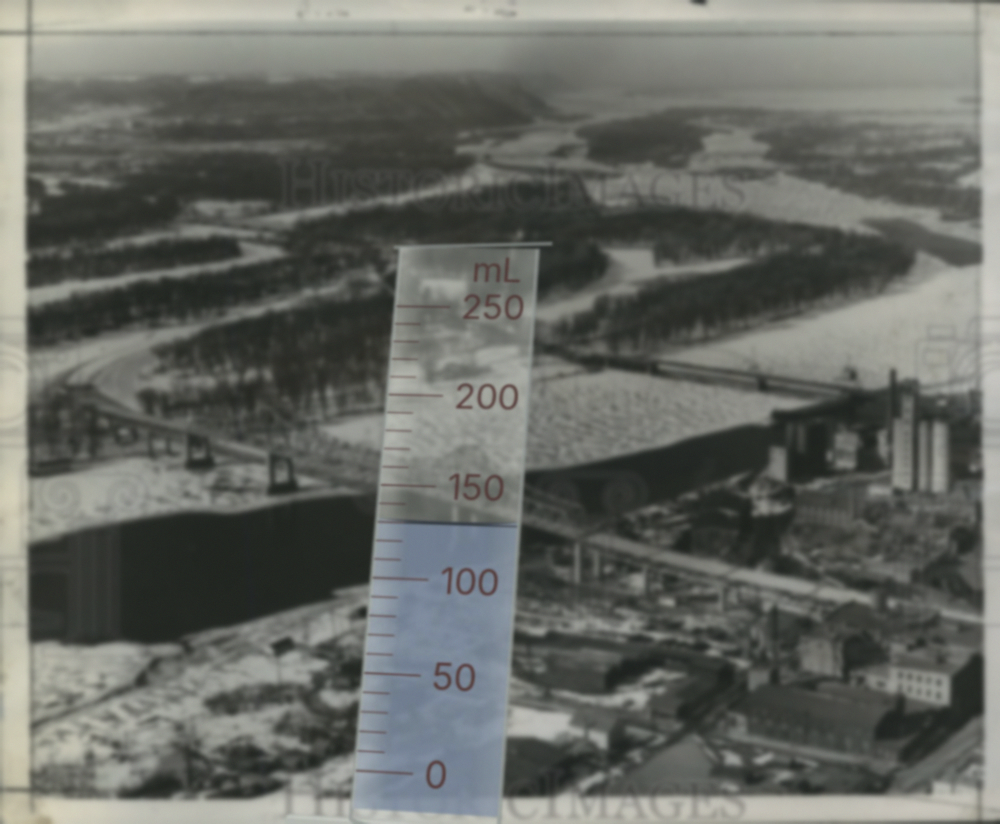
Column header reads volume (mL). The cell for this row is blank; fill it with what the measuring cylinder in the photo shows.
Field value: 130 mL
